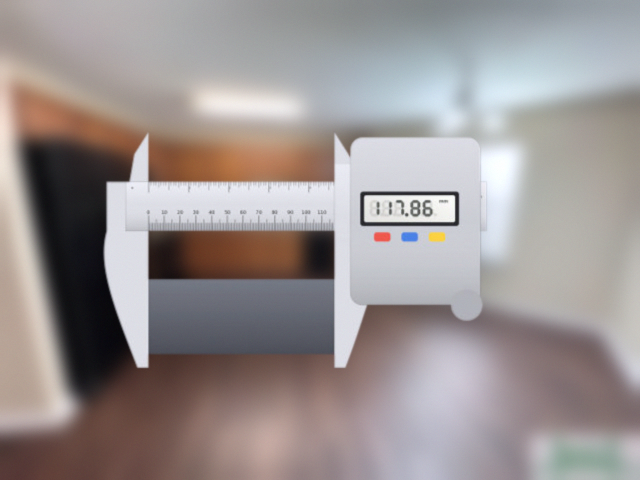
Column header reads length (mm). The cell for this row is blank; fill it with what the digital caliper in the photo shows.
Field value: 117.86 mm
